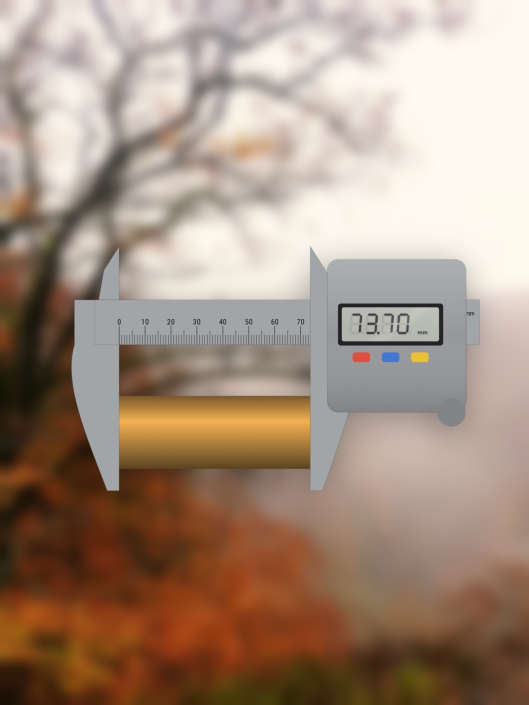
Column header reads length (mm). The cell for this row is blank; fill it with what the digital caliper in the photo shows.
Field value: 73.70 mm
